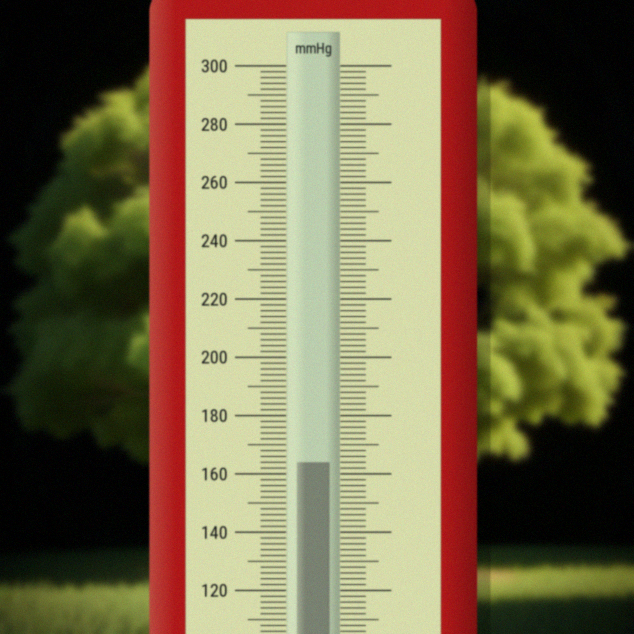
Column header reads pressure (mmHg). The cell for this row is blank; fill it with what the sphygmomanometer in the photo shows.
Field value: 164 mmHg
